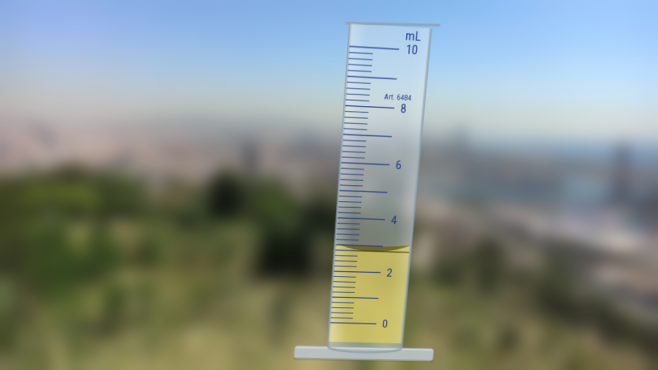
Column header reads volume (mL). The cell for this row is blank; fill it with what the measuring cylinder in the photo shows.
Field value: 2.8 mL
